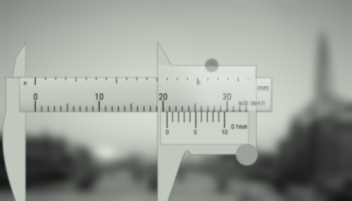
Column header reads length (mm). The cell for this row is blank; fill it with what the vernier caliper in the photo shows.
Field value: 20.6 mm
